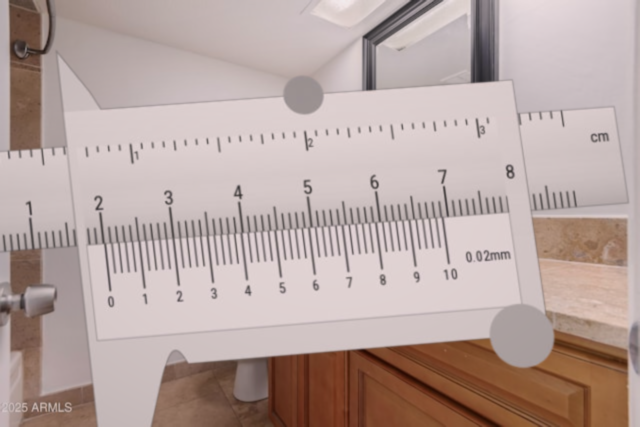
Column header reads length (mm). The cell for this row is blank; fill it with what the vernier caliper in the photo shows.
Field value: 20.2 mm
